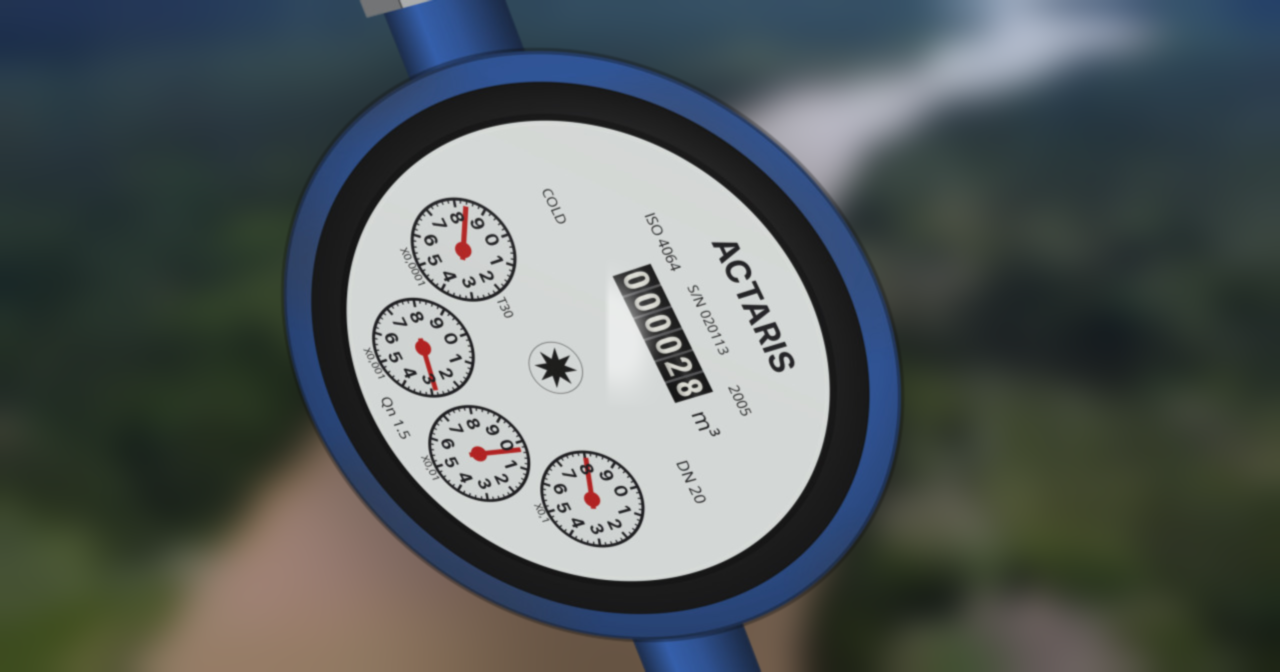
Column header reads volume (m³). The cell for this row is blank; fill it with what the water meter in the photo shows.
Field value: 28.8028 m³
